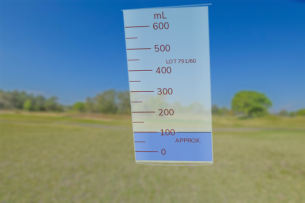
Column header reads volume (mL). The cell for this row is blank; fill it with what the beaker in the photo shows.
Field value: 100 mL
